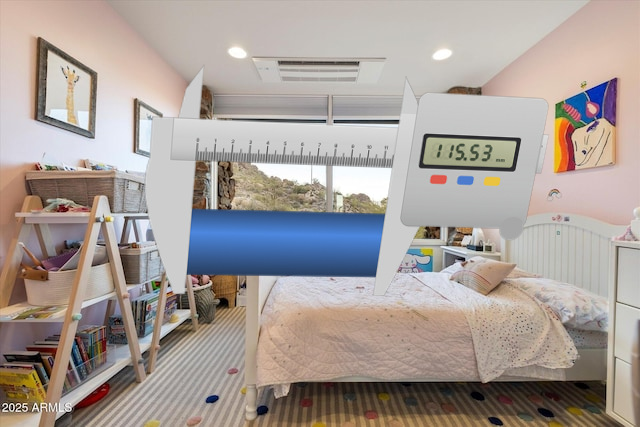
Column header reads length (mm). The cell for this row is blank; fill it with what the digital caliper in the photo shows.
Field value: 115.53 mm
